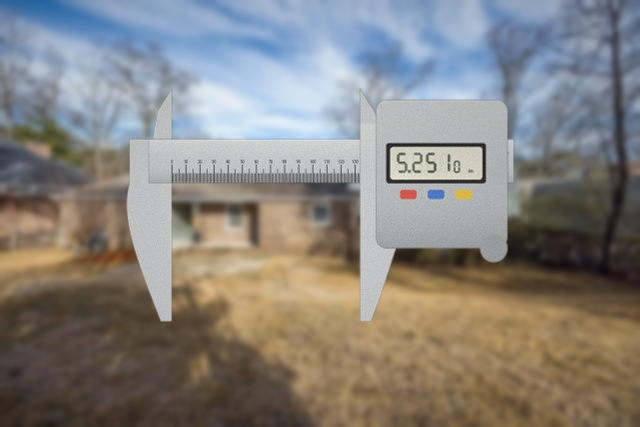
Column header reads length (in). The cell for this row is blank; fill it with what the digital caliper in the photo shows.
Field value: 5.2510 in
